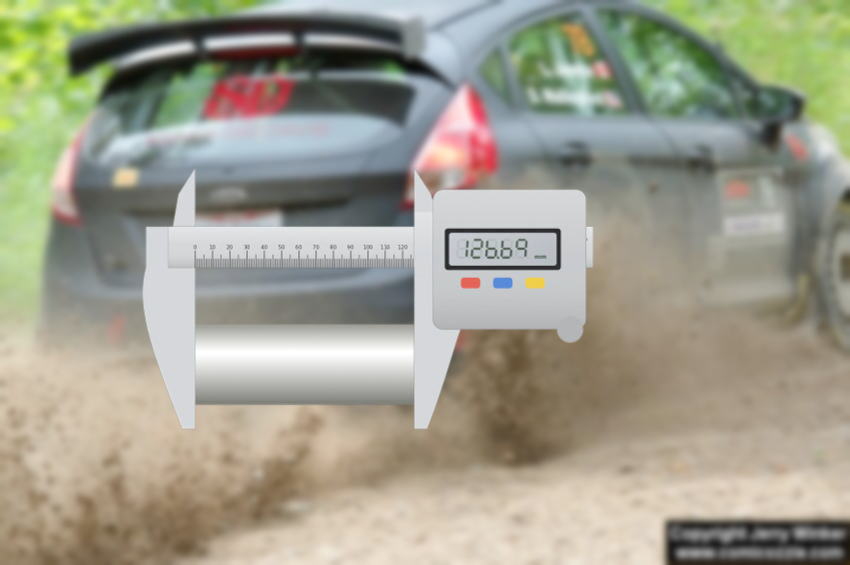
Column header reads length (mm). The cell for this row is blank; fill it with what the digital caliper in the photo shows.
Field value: 126.69 mm
